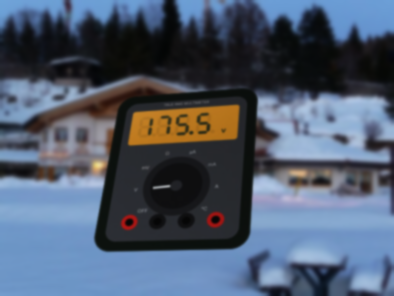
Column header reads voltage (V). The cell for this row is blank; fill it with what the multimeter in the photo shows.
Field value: 175.5 V
